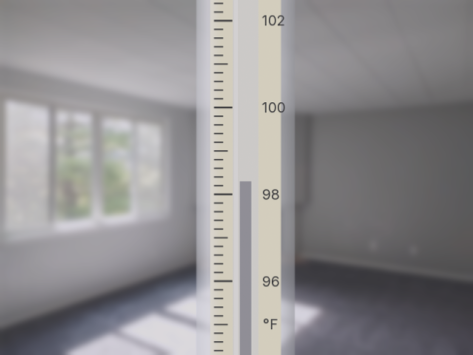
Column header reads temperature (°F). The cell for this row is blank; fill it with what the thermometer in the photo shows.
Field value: 98.3 °F
